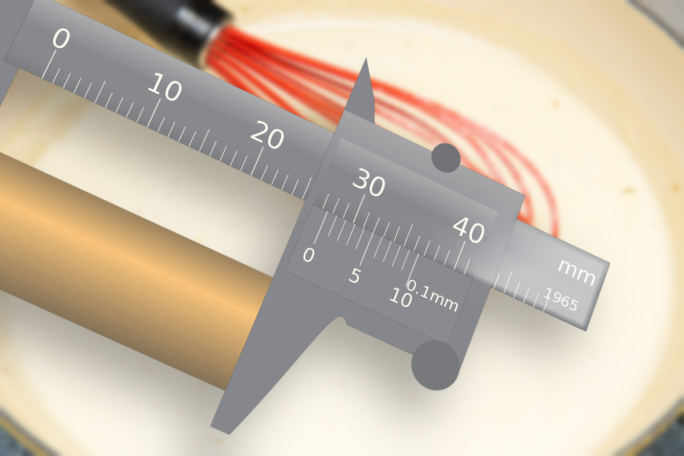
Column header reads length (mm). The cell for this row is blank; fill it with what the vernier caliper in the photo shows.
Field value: 27.5 mm
